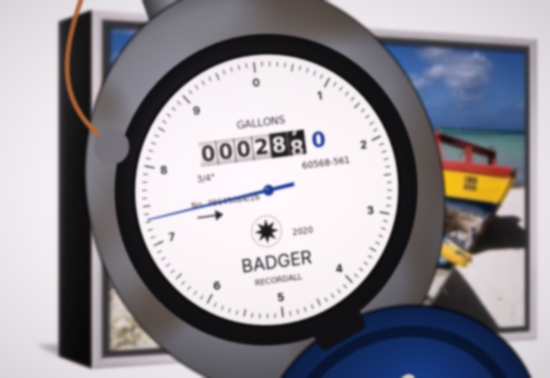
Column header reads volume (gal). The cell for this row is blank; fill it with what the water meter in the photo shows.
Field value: 2877.3 gal
